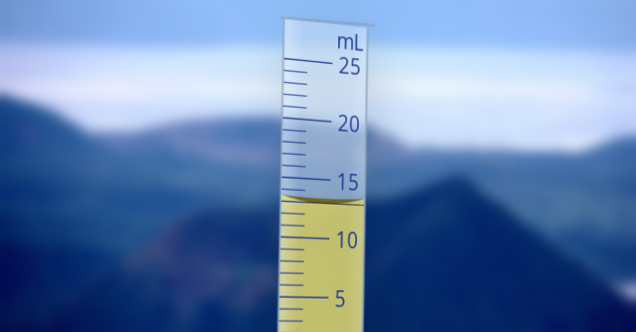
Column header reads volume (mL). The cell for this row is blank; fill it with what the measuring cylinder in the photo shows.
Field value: 13 mL
